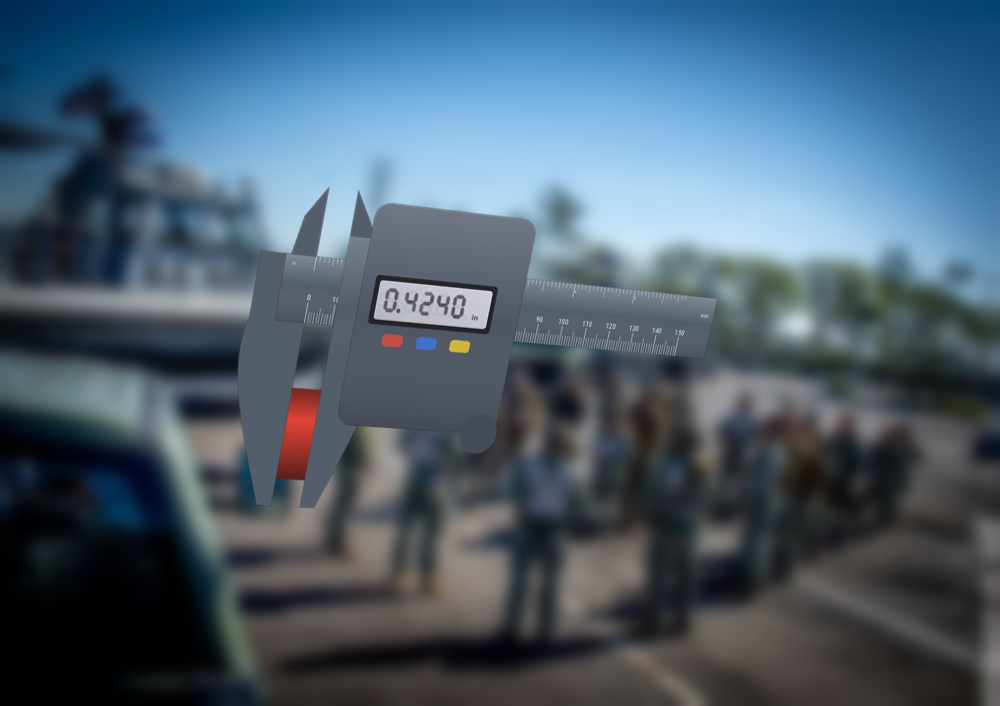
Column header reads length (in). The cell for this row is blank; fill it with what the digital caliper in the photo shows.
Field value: 0.4240 in
